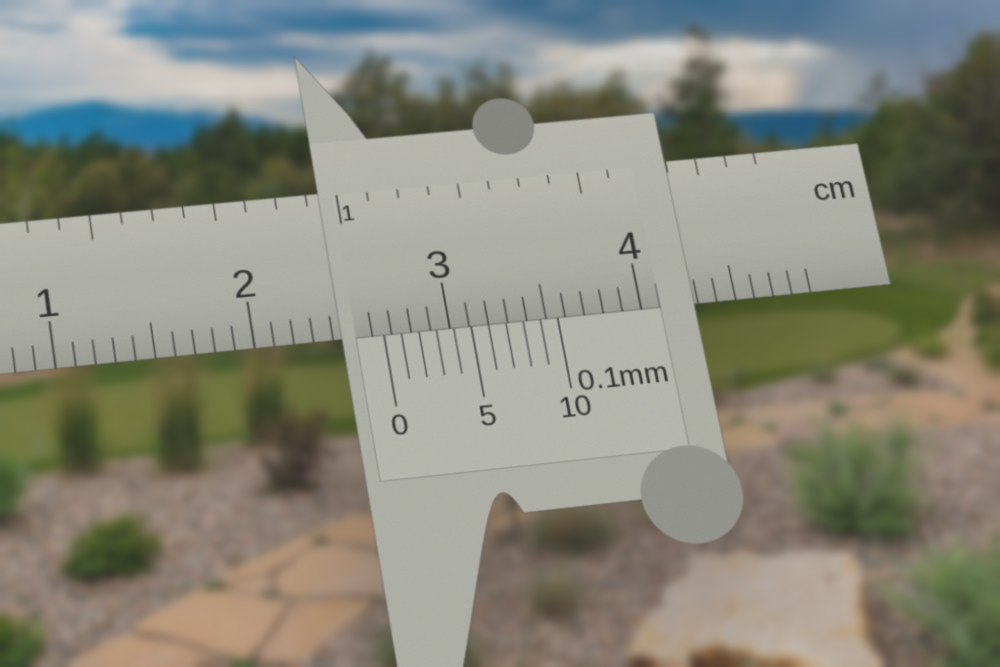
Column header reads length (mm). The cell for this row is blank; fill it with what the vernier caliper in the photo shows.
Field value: 26.6 mm
